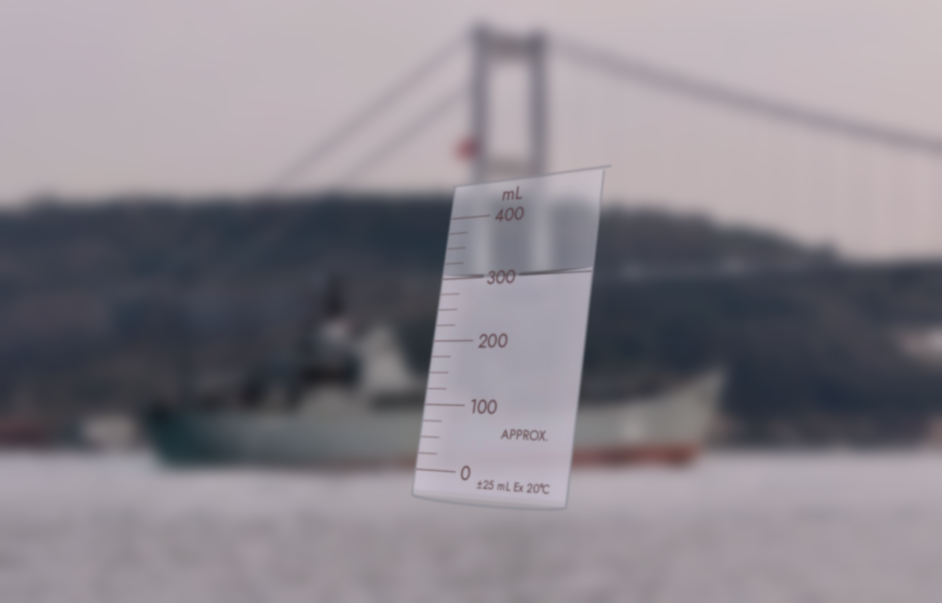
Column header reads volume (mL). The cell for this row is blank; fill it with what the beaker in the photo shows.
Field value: 300 mL
